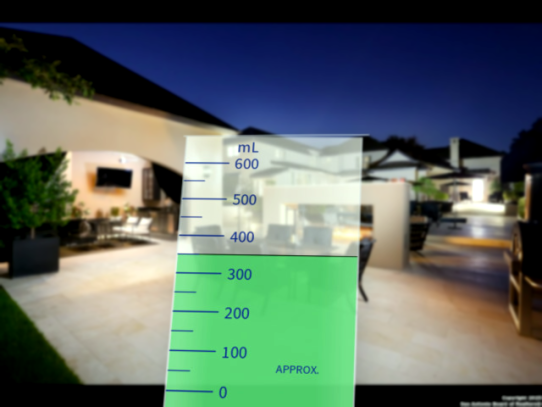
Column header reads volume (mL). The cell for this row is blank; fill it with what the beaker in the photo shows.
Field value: 350 mL
